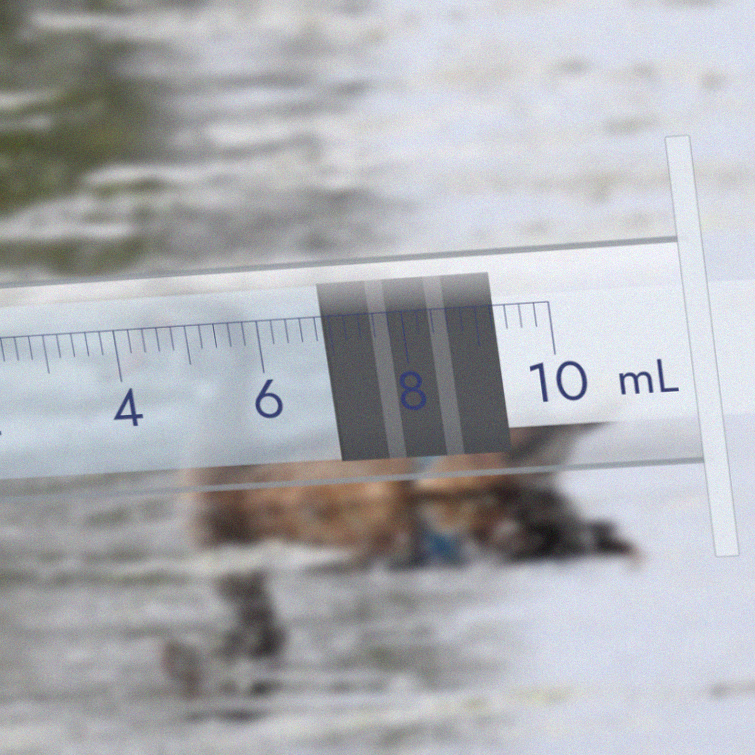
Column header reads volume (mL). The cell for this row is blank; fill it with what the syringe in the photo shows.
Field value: 6.9 mL
